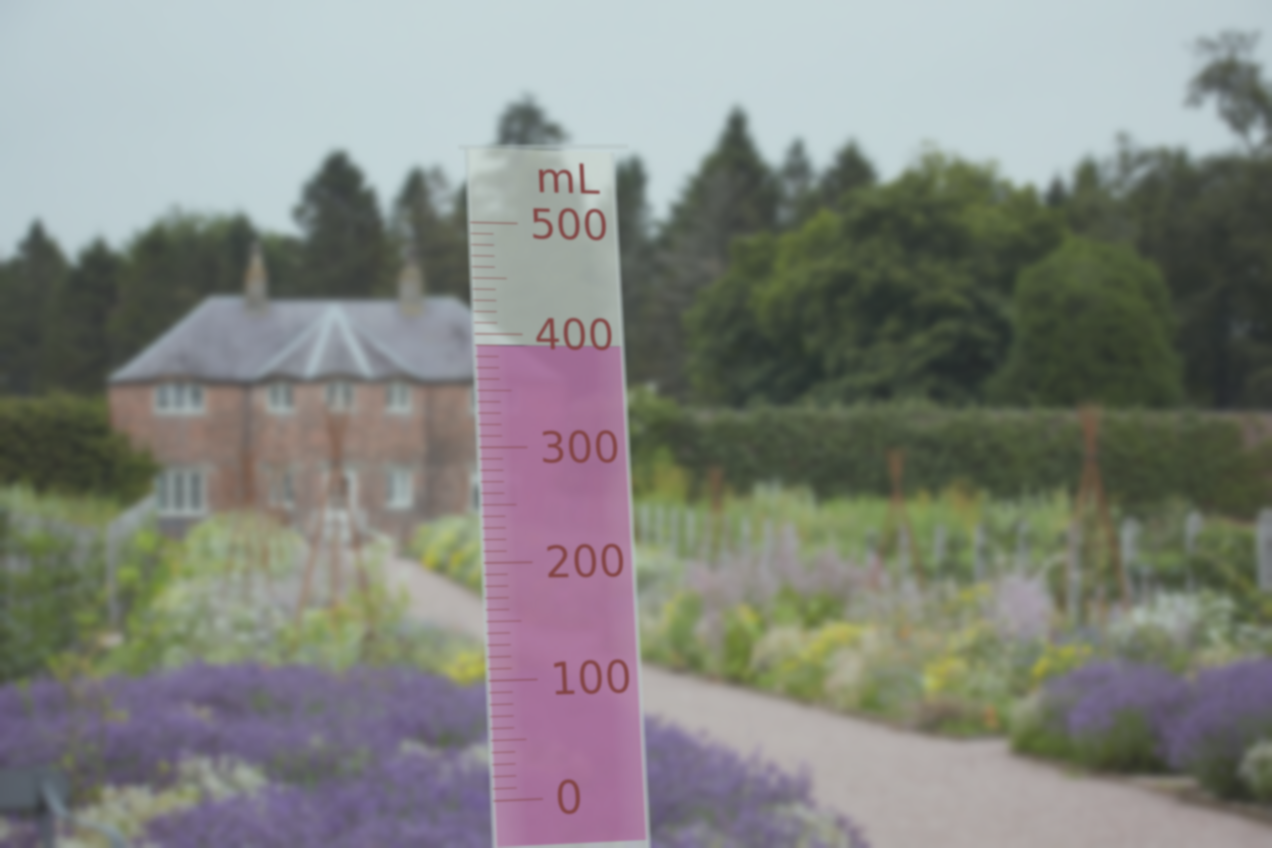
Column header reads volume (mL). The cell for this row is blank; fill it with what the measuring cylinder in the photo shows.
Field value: 390 mL
